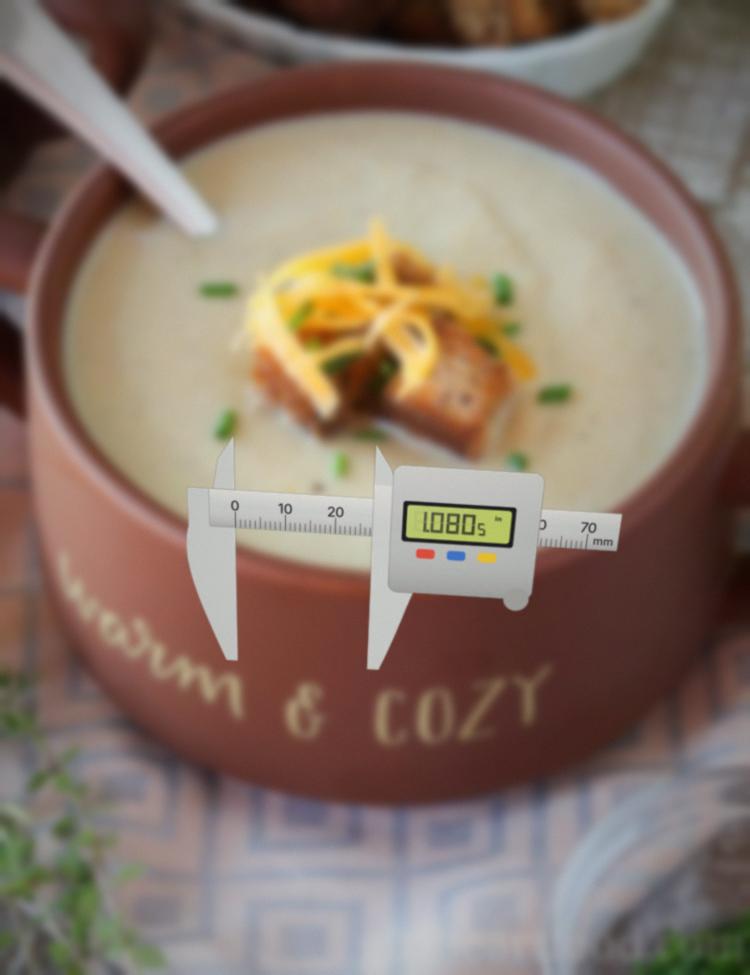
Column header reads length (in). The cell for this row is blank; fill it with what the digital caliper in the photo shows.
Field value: 1.0805 in
